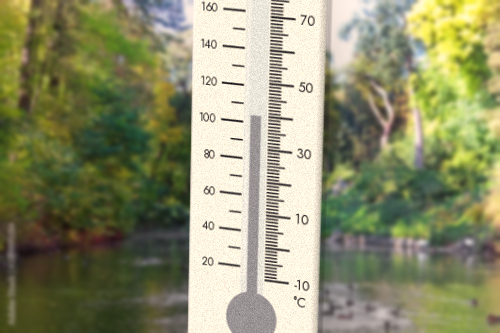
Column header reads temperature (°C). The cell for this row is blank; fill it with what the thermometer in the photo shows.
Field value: 40 °C
